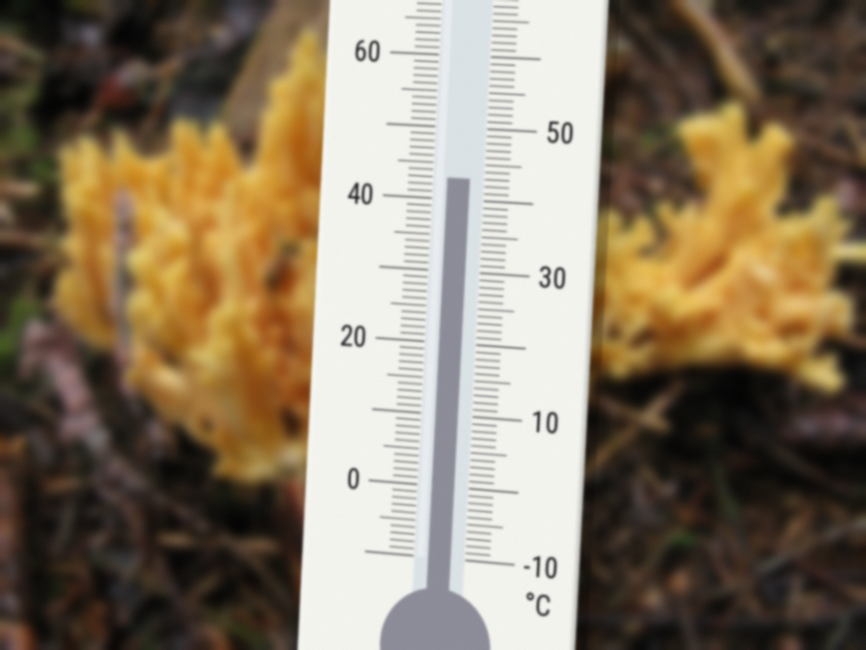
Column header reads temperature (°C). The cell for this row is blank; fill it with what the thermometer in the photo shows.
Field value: 43 °C
